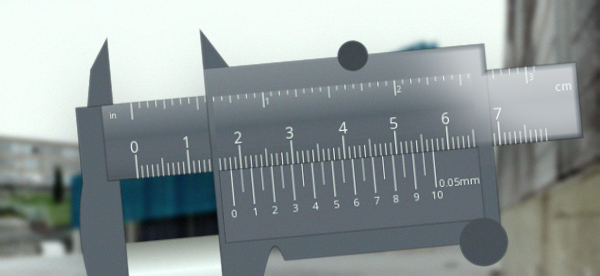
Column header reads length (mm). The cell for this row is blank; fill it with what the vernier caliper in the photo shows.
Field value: 18.0 mm
